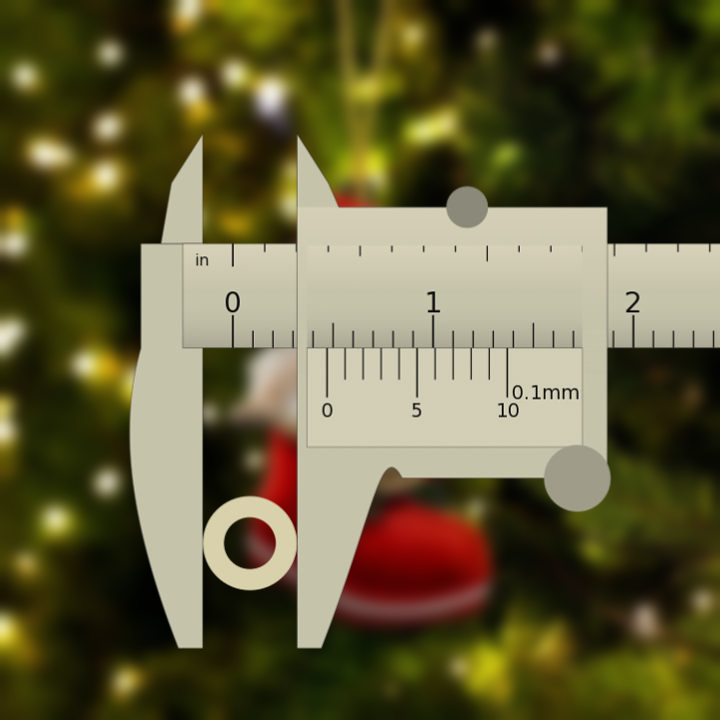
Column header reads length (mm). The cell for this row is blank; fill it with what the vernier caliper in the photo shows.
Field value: 4.7 mm
